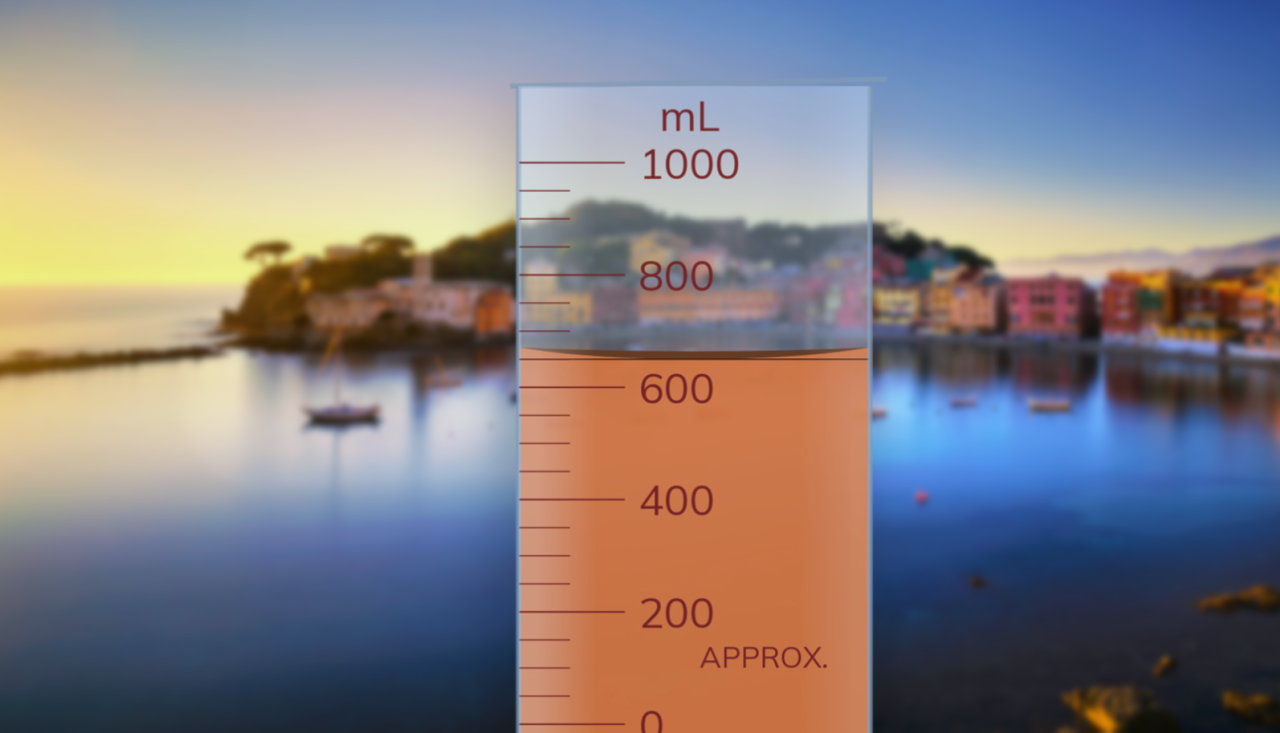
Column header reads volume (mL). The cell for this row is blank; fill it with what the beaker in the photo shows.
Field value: 650 mL
